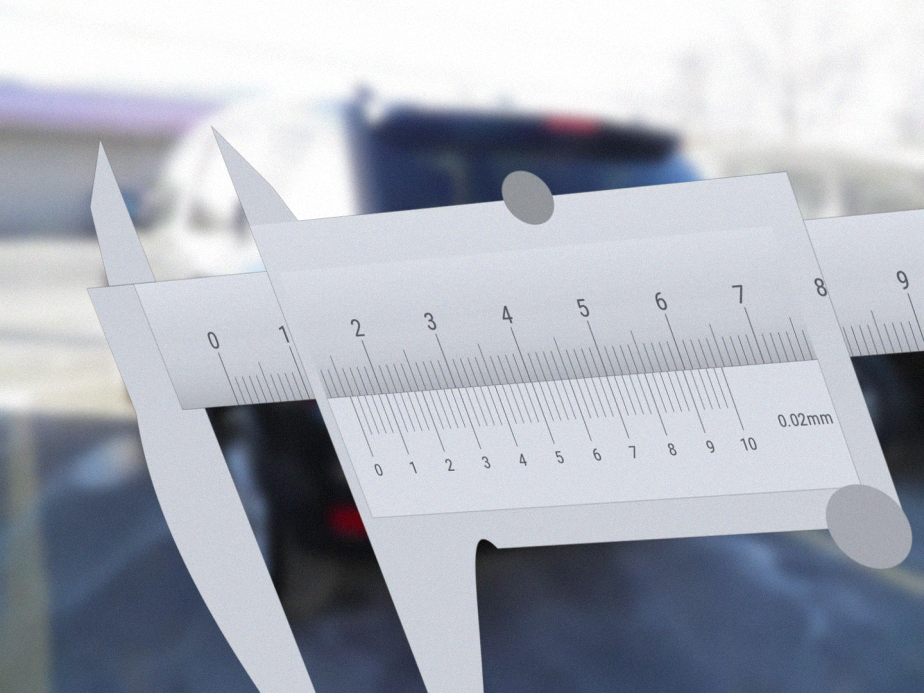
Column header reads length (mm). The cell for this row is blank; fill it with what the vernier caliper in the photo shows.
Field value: 15.6 mm
